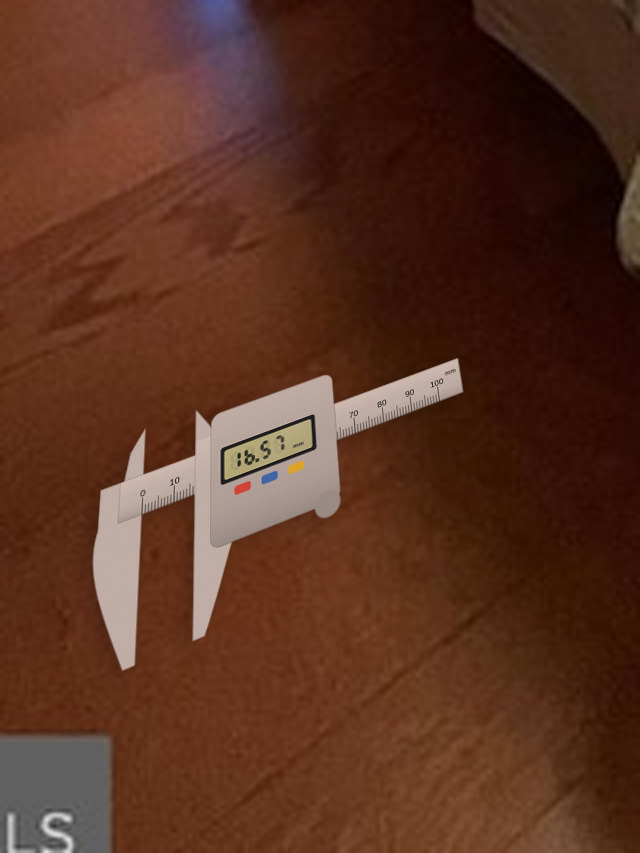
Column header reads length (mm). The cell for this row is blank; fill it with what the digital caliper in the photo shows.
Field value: 16.57 mm
